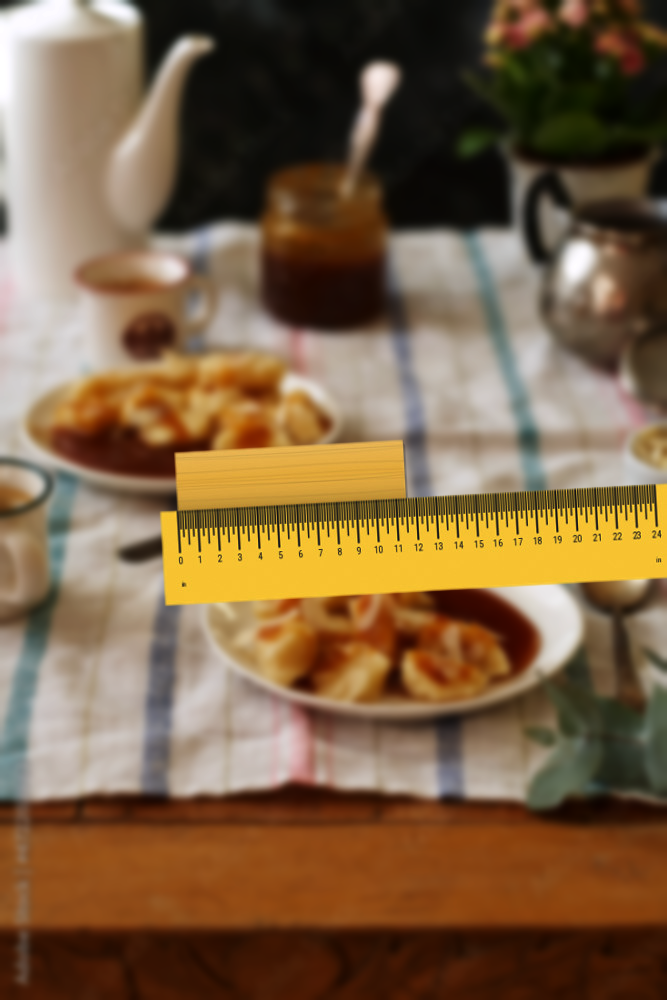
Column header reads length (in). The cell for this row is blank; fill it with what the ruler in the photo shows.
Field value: 11.5 in
